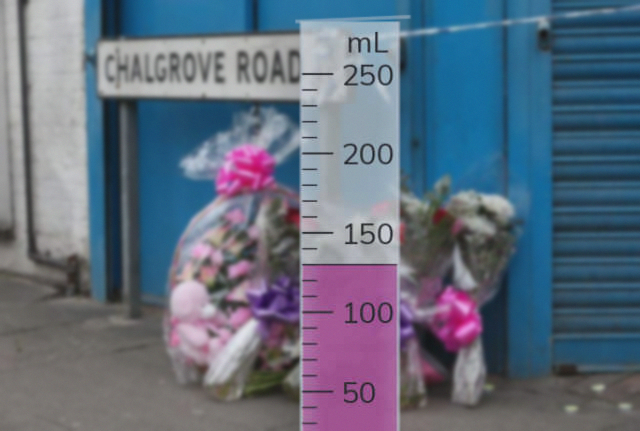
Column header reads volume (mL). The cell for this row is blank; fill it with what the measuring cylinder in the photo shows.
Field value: 130 mL
